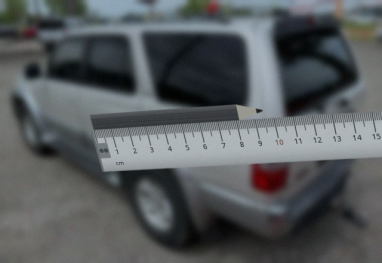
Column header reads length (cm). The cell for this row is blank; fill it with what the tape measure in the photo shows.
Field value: 9.5 cm
